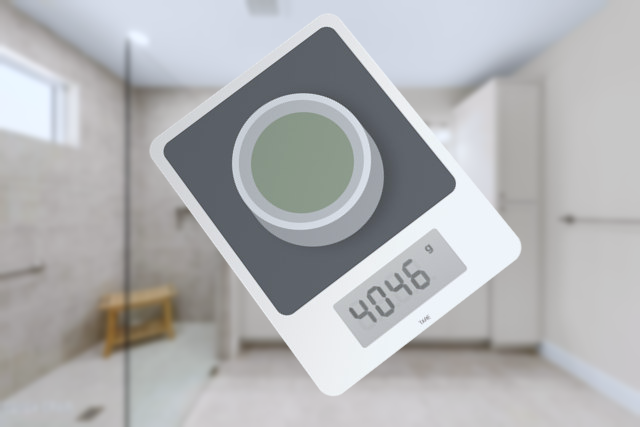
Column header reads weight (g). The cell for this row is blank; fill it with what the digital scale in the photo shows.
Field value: 4046 g
